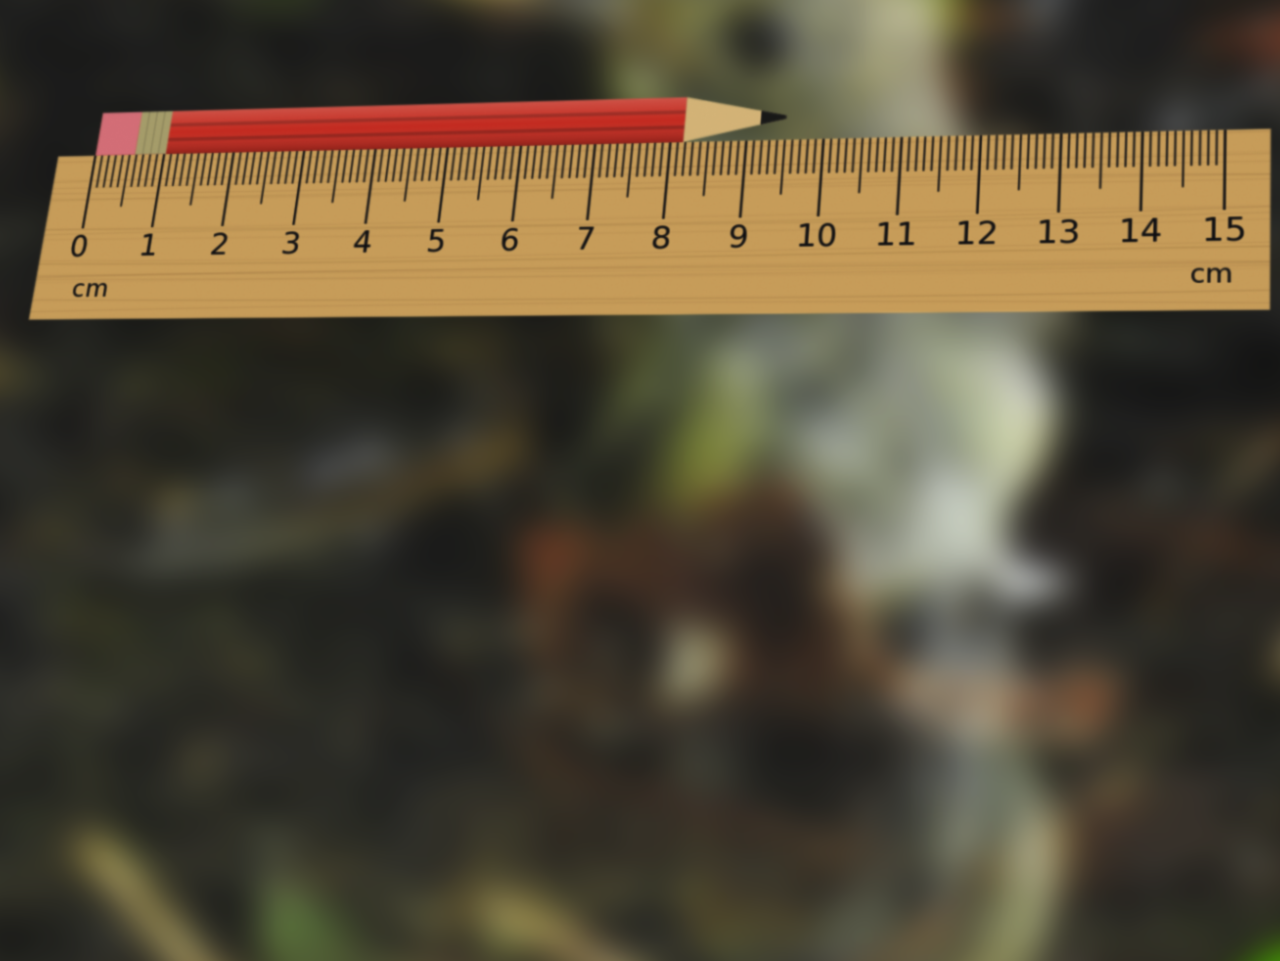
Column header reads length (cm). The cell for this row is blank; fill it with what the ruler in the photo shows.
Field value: 9.5 cm
